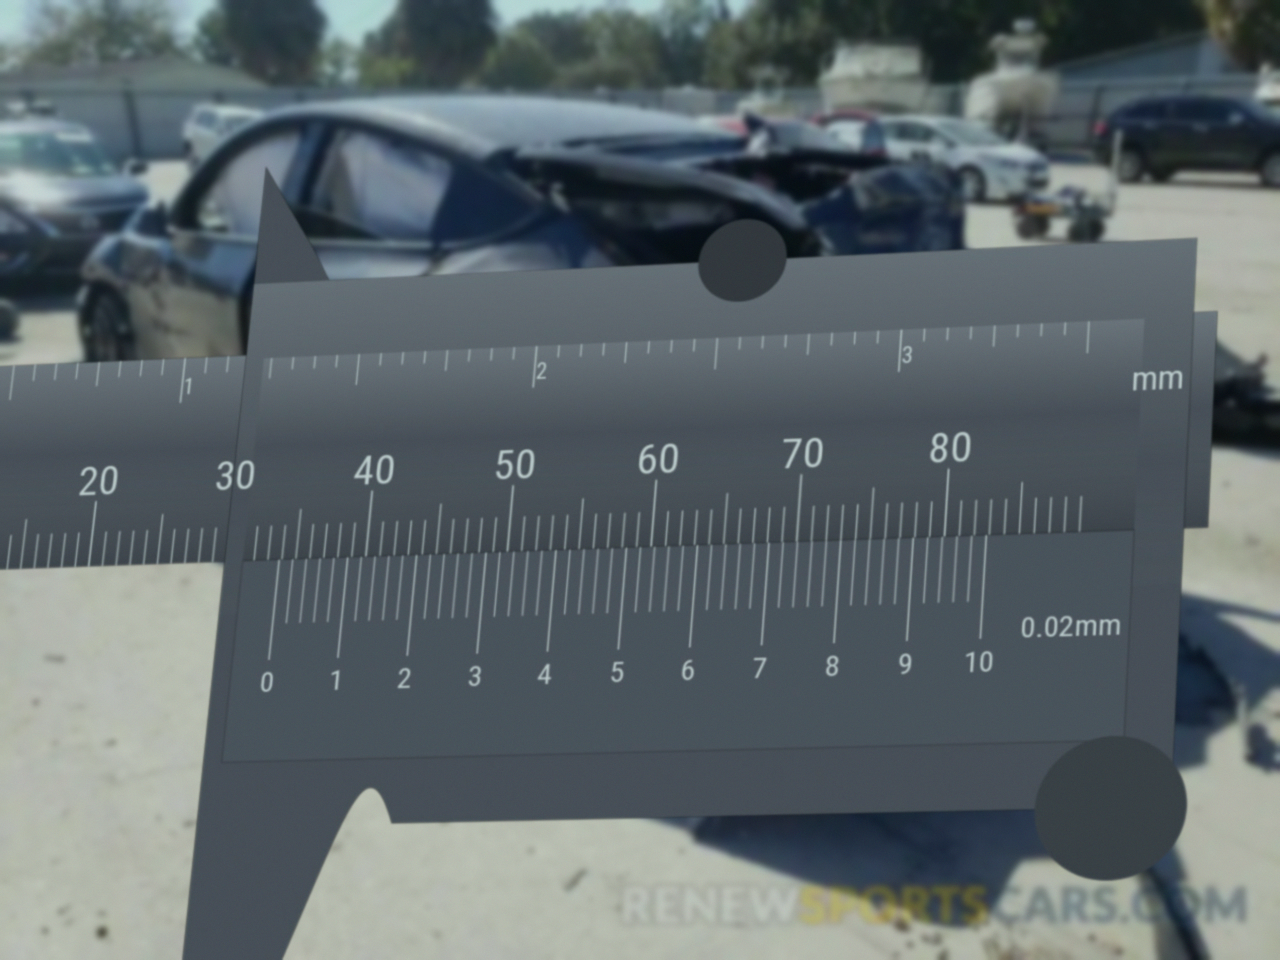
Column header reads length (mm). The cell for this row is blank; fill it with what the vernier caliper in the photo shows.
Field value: 33.8 mm
